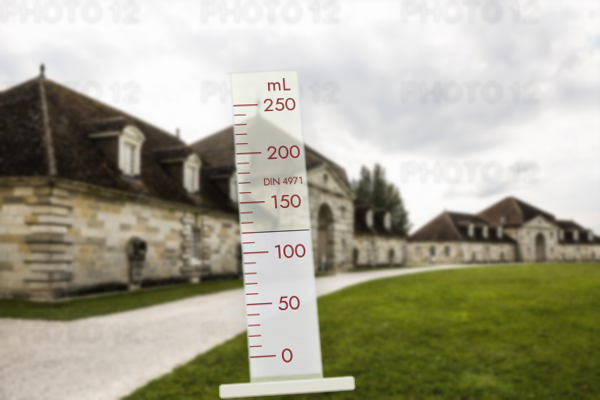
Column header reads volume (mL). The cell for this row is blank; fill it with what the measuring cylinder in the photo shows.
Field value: 120 mL
